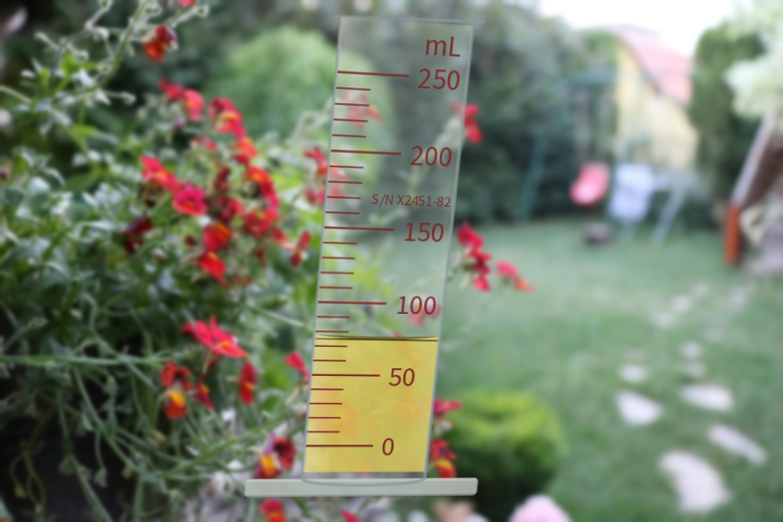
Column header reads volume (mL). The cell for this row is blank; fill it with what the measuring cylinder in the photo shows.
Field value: 75 mL
